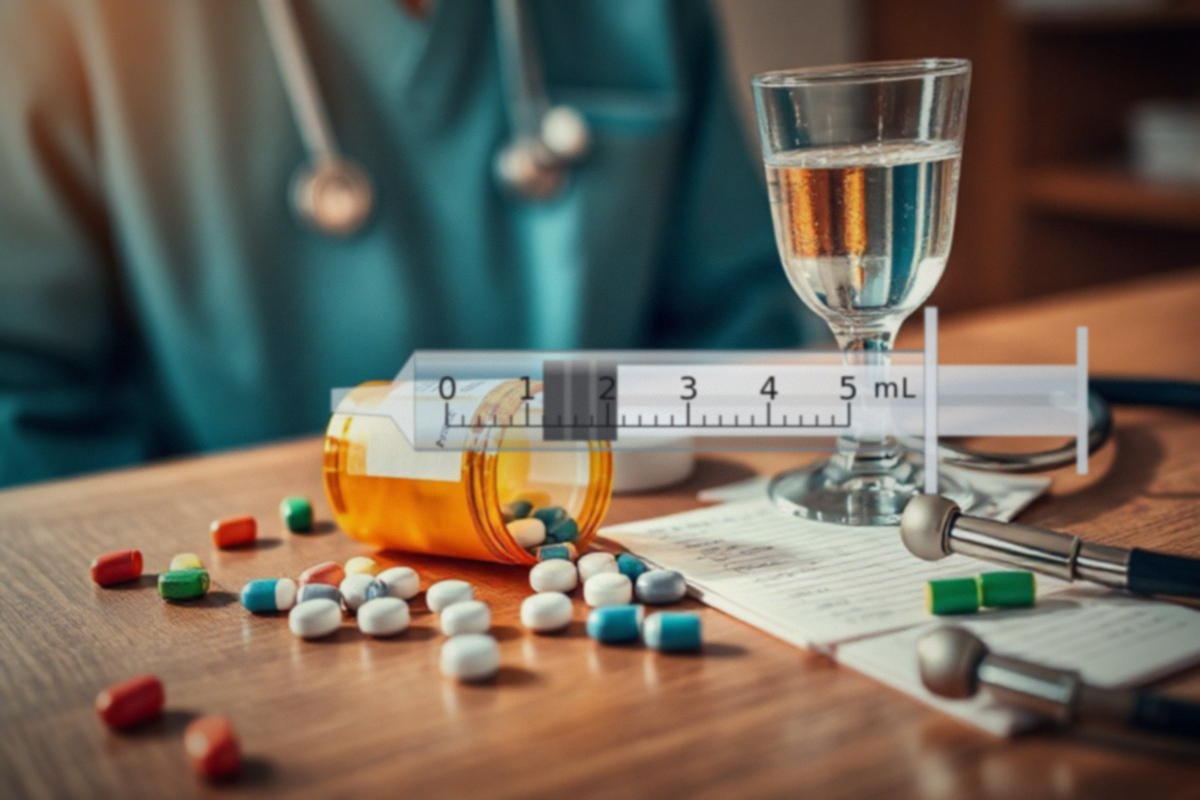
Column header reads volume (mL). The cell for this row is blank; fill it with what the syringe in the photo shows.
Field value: 1.2 mL
